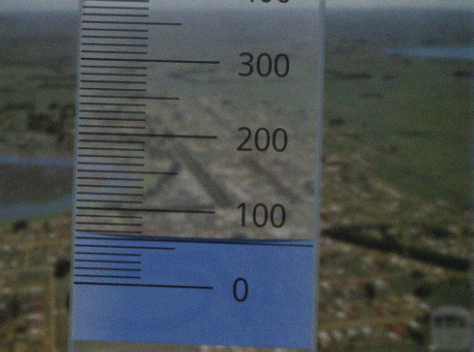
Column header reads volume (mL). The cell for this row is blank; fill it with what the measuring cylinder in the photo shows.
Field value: 60 mL
